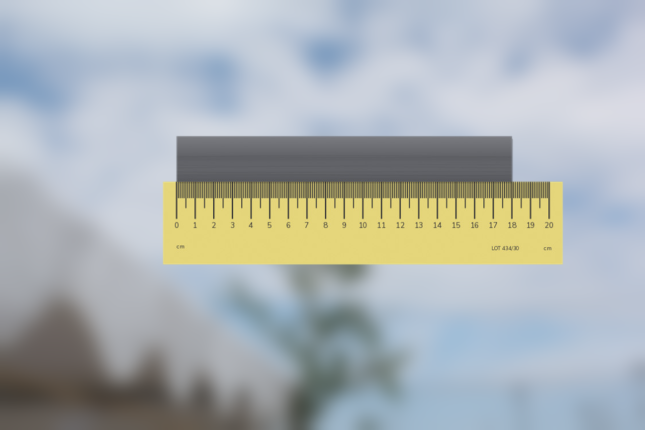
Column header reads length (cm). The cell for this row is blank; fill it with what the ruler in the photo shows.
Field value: 18 cm
